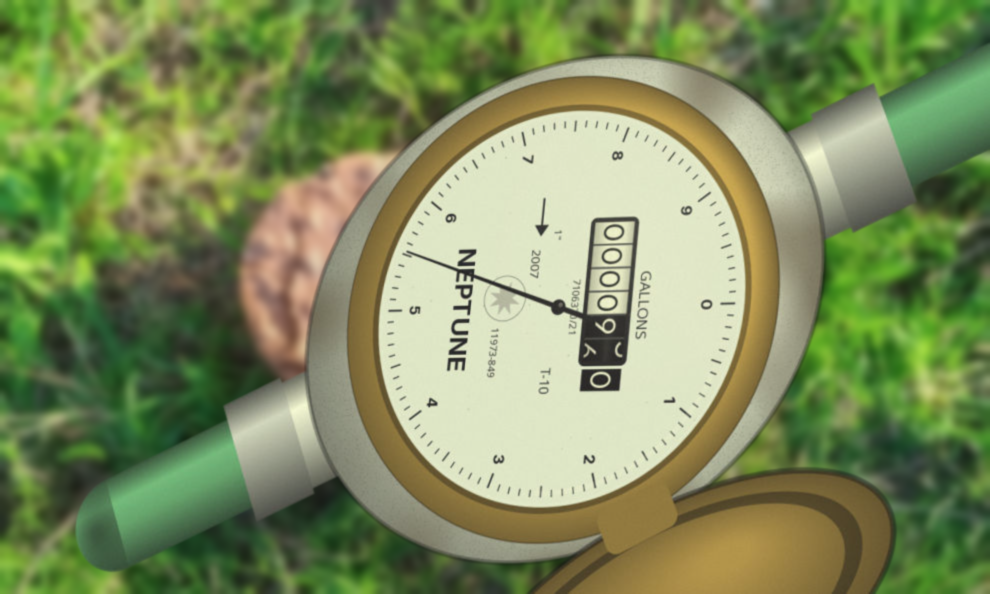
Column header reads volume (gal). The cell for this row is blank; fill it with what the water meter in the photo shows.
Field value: 955.5 gal
